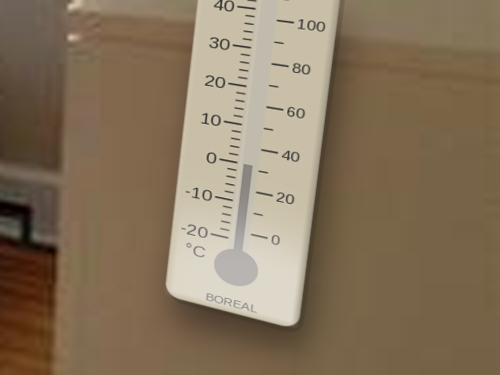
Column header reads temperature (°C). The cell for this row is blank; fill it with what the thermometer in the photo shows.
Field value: 0 °C
